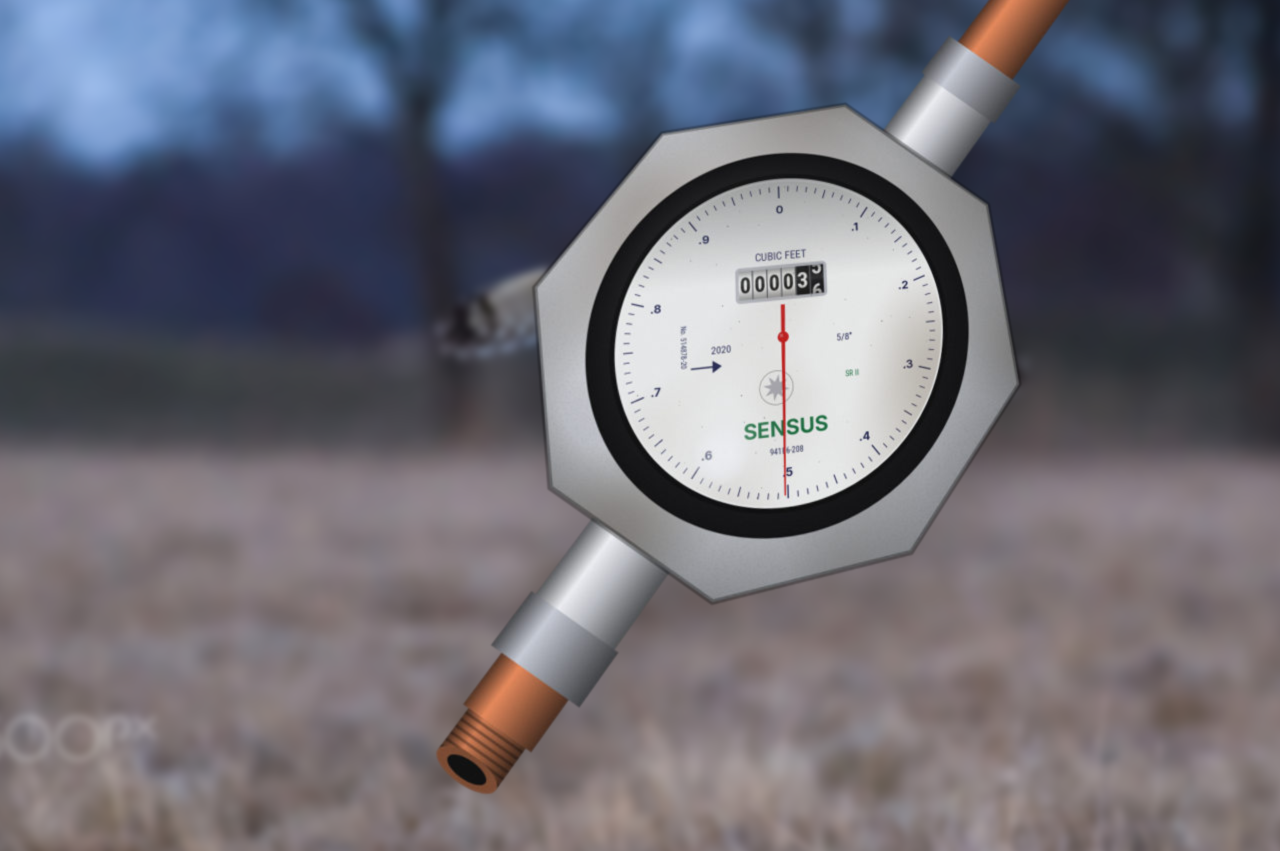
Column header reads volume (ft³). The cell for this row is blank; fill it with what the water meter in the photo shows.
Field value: 35.50 ft³
